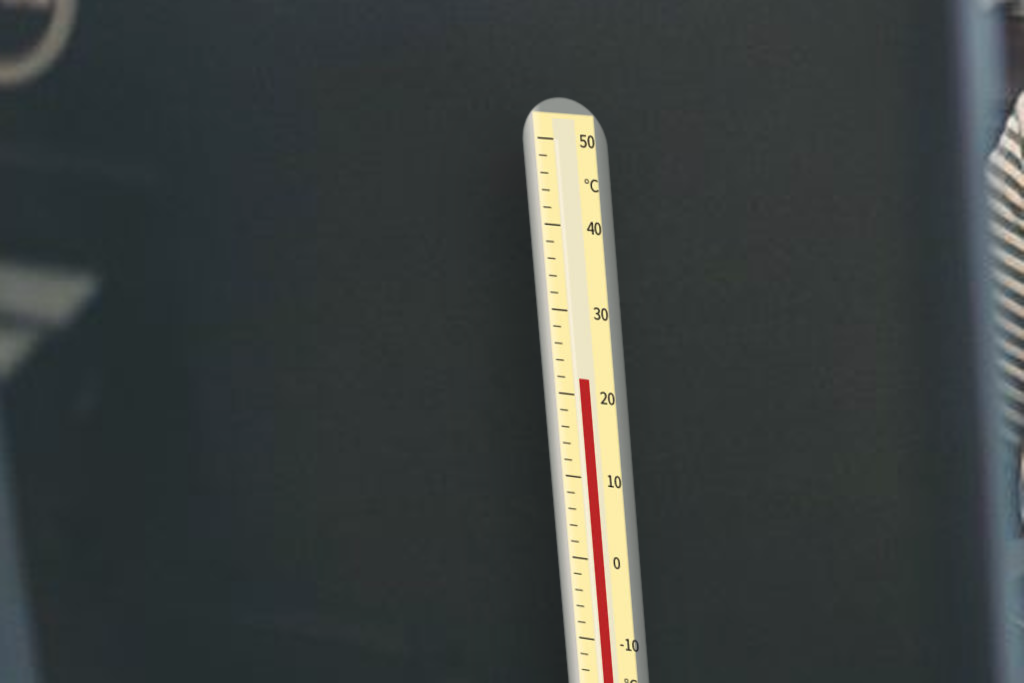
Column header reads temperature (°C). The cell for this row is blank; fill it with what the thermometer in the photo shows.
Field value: 22 °C
